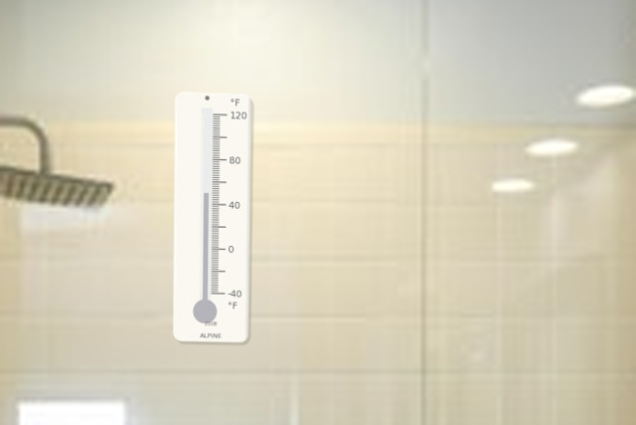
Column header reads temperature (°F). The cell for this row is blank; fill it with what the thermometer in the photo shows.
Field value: 50 °F
